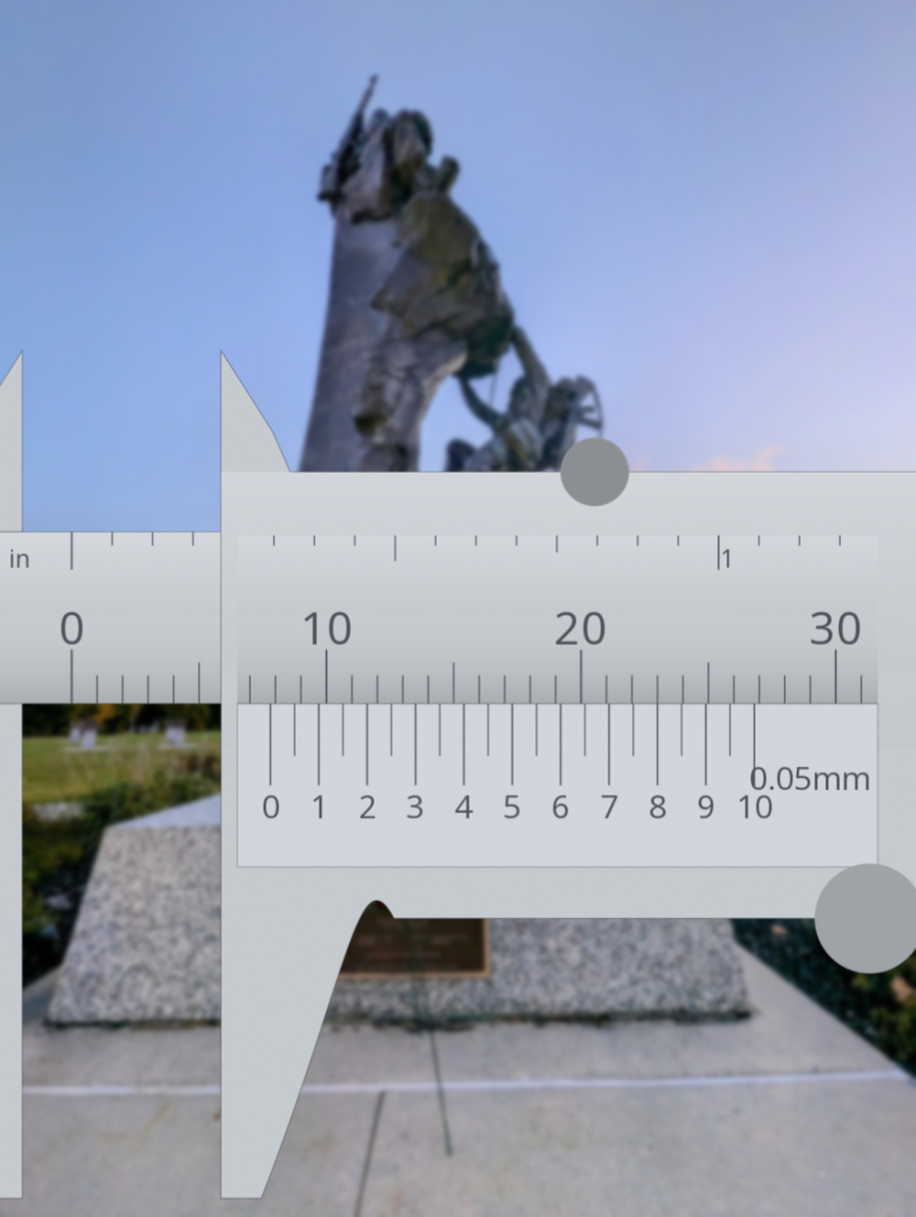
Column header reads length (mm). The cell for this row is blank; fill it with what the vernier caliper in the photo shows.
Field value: 7.80 mm
